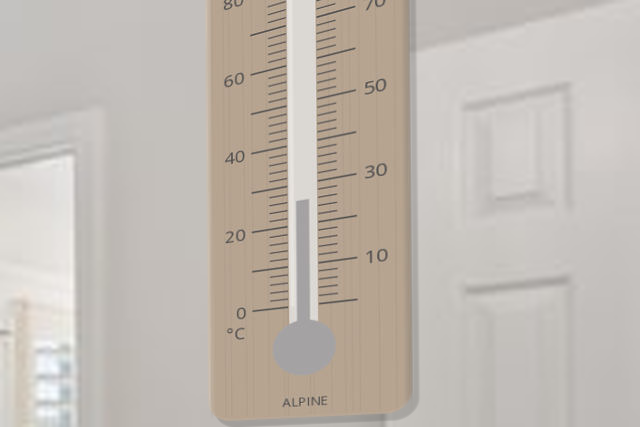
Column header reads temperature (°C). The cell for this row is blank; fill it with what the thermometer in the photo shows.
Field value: 26 °C
